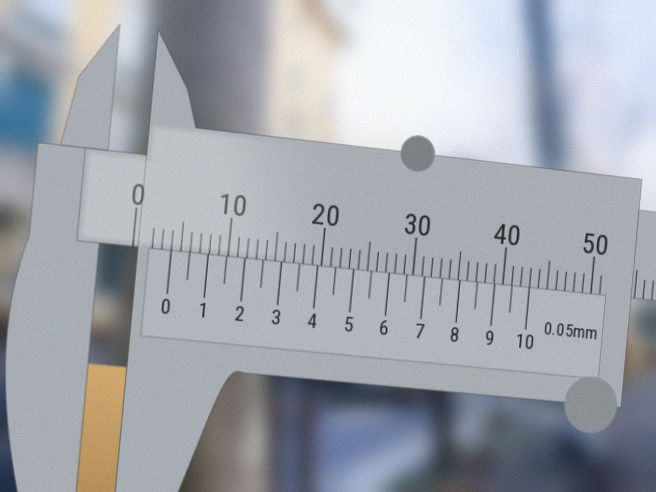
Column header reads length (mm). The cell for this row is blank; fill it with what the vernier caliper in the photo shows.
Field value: 4.0 mm
